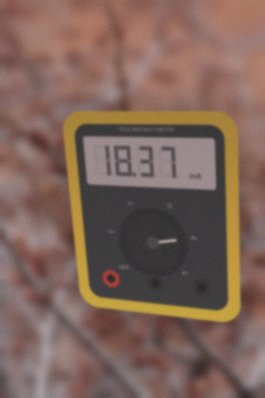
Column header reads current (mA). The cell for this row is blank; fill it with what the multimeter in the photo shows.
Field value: 18.37 mA
